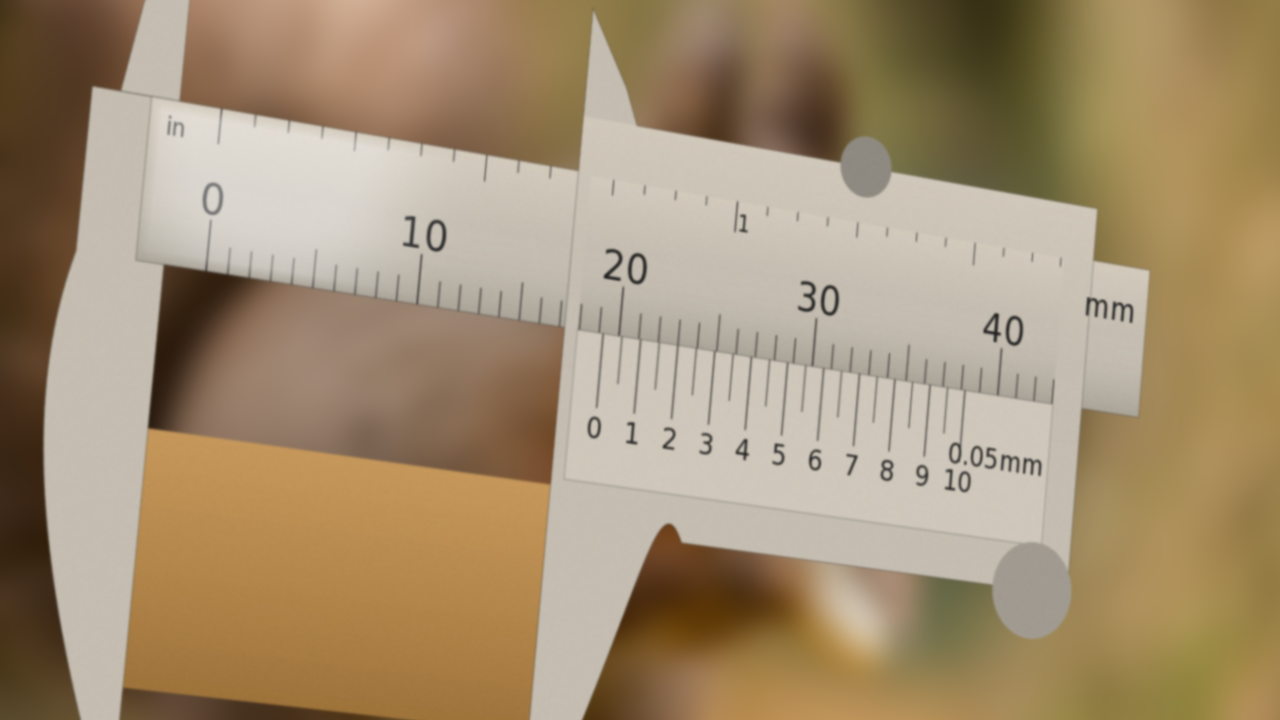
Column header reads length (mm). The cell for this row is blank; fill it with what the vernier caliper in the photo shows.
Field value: 19.2 mm
